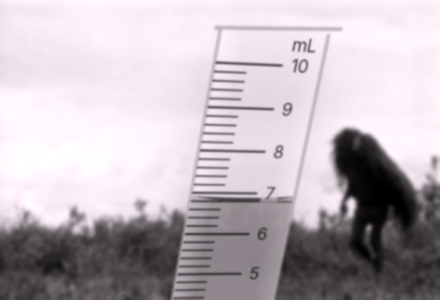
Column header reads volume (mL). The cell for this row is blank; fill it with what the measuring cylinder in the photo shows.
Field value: 6.8 mL
